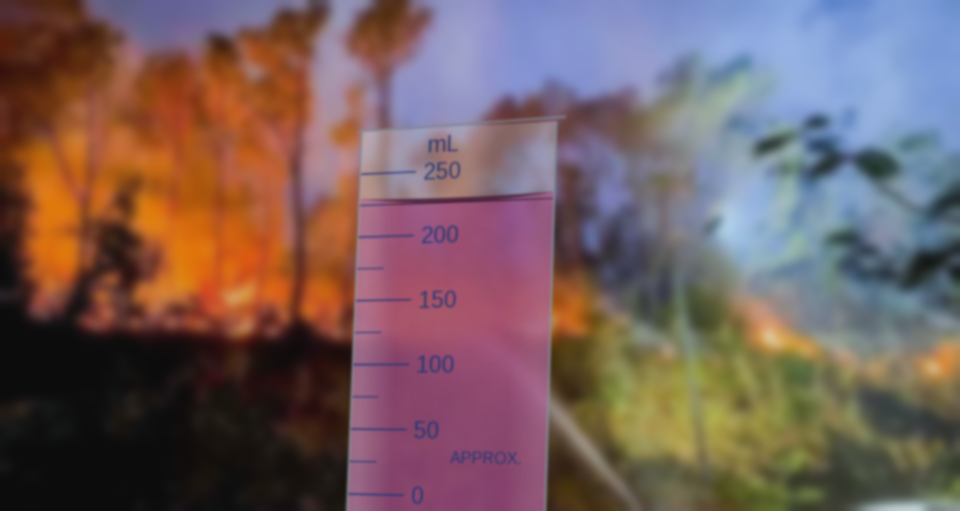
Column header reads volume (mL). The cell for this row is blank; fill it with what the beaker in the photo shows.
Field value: 225 mL
